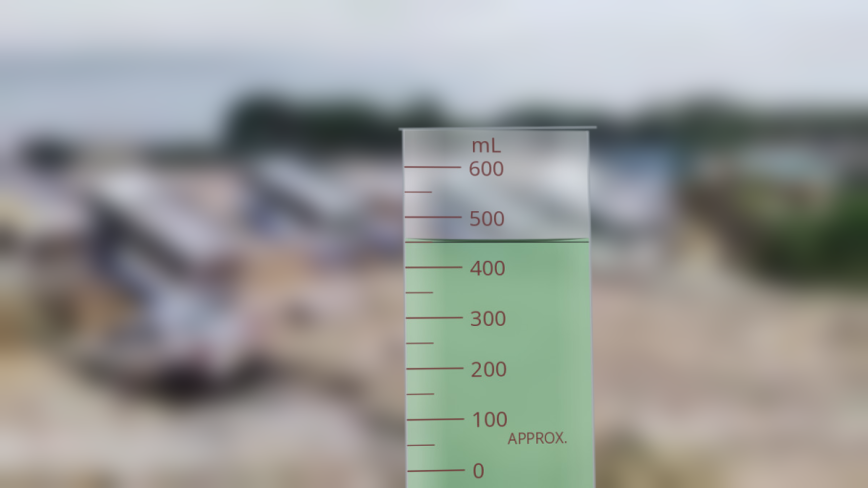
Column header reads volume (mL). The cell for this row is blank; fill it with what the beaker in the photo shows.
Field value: 450 mL
